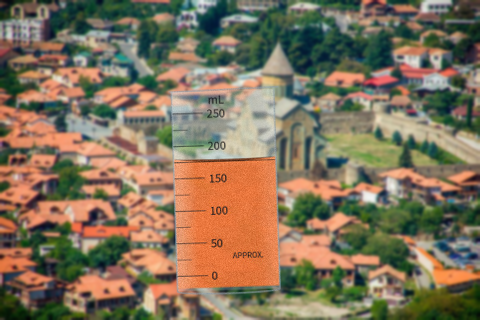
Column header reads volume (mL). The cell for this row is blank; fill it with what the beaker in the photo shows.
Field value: 175 mL
